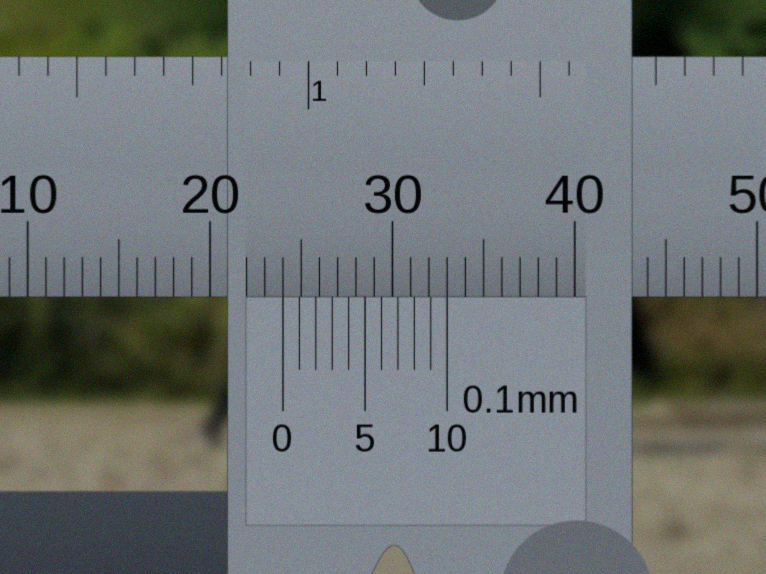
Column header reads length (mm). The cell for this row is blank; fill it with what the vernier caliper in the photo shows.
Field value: 24.0 mm
